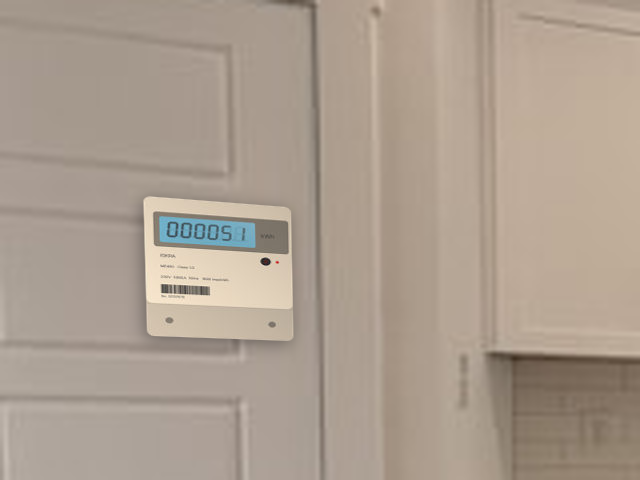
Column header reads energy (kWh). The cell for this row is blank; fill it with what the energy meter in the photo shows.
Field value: 51 kWh
